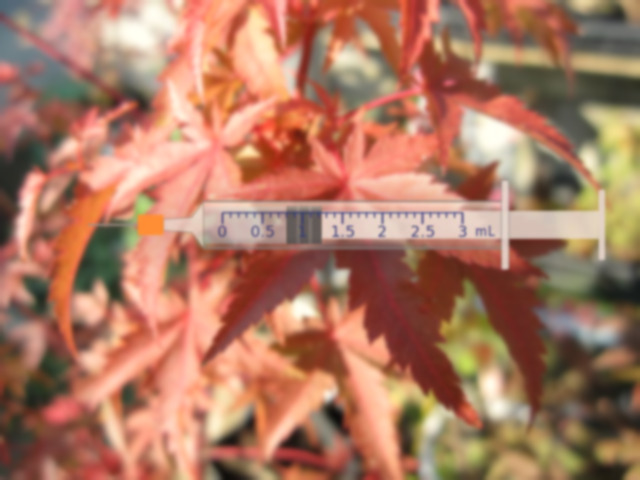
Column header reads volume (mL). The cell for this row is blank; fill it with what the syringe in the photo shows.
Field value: 0.8 mL
